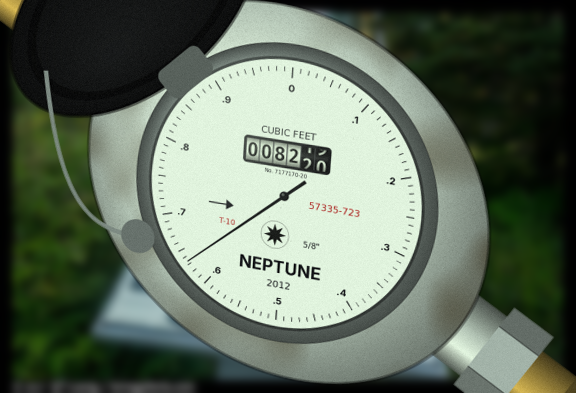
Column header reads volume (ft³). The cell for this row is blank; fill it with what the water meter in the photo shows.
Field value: 8219.63 ft³
